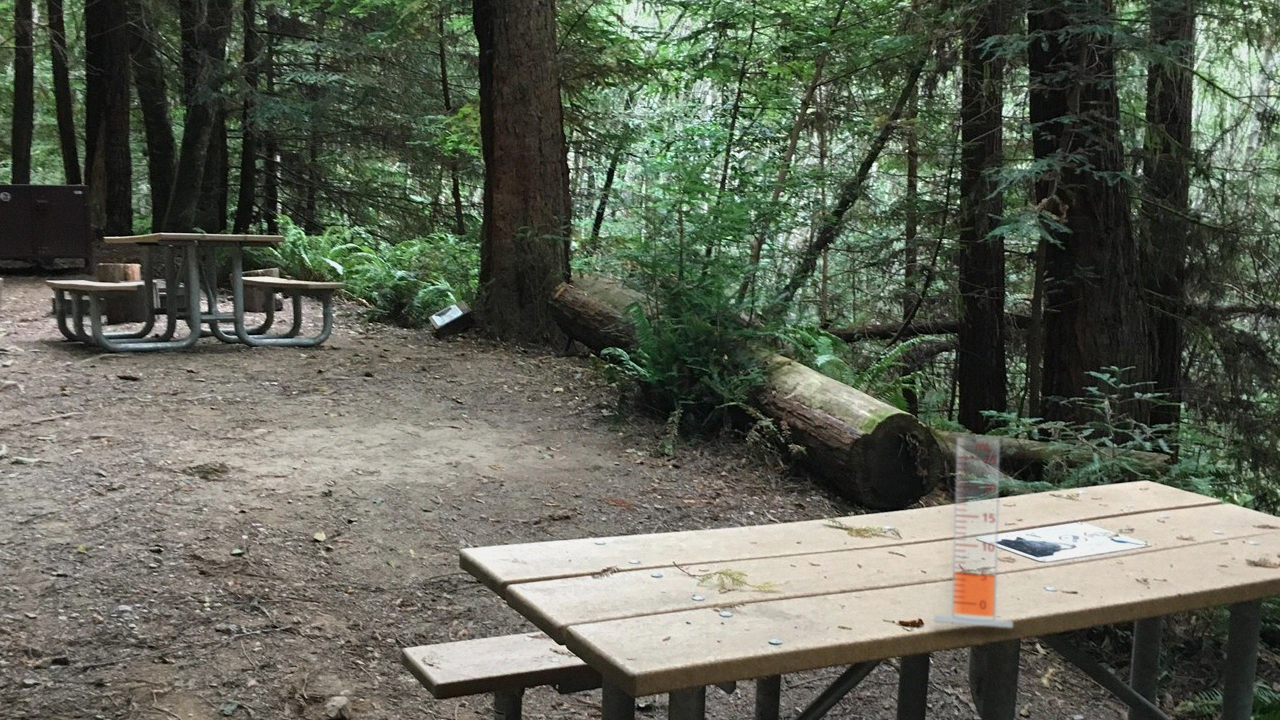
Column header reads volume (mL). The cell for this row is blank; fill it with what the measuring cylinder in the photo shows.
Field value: 5 mL
